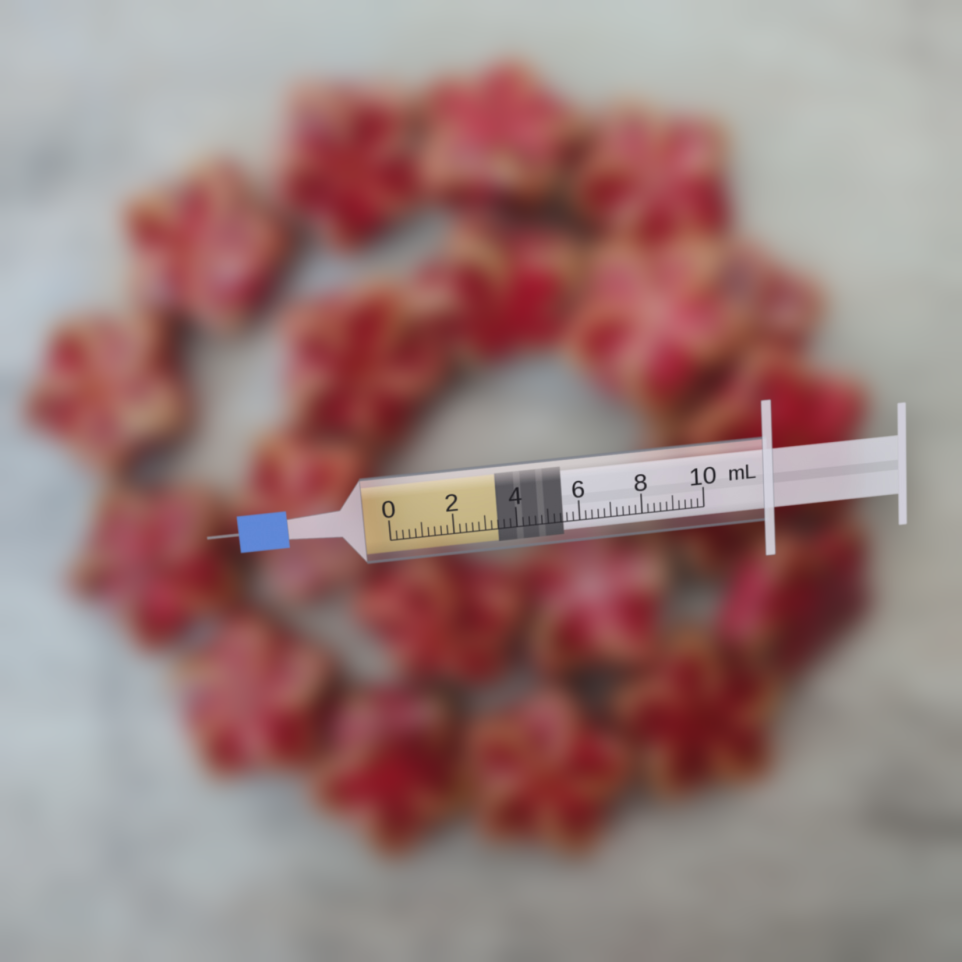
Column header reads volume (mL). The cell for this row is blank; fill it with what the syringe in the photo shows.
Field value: 3.4 mL
